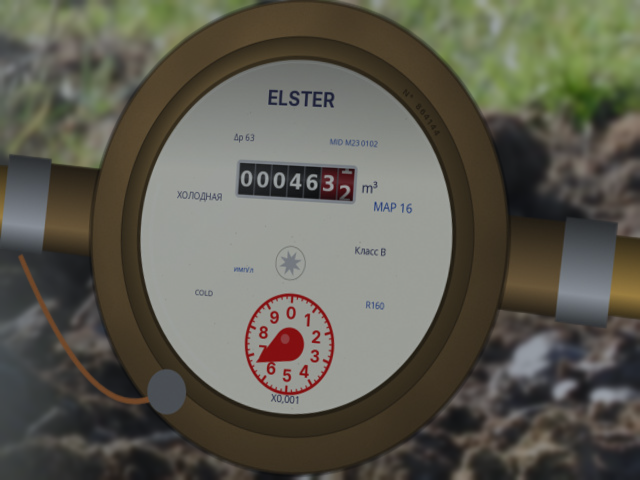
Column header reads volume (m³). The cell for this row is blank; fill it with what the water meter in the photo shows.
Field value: 46.316 m³
